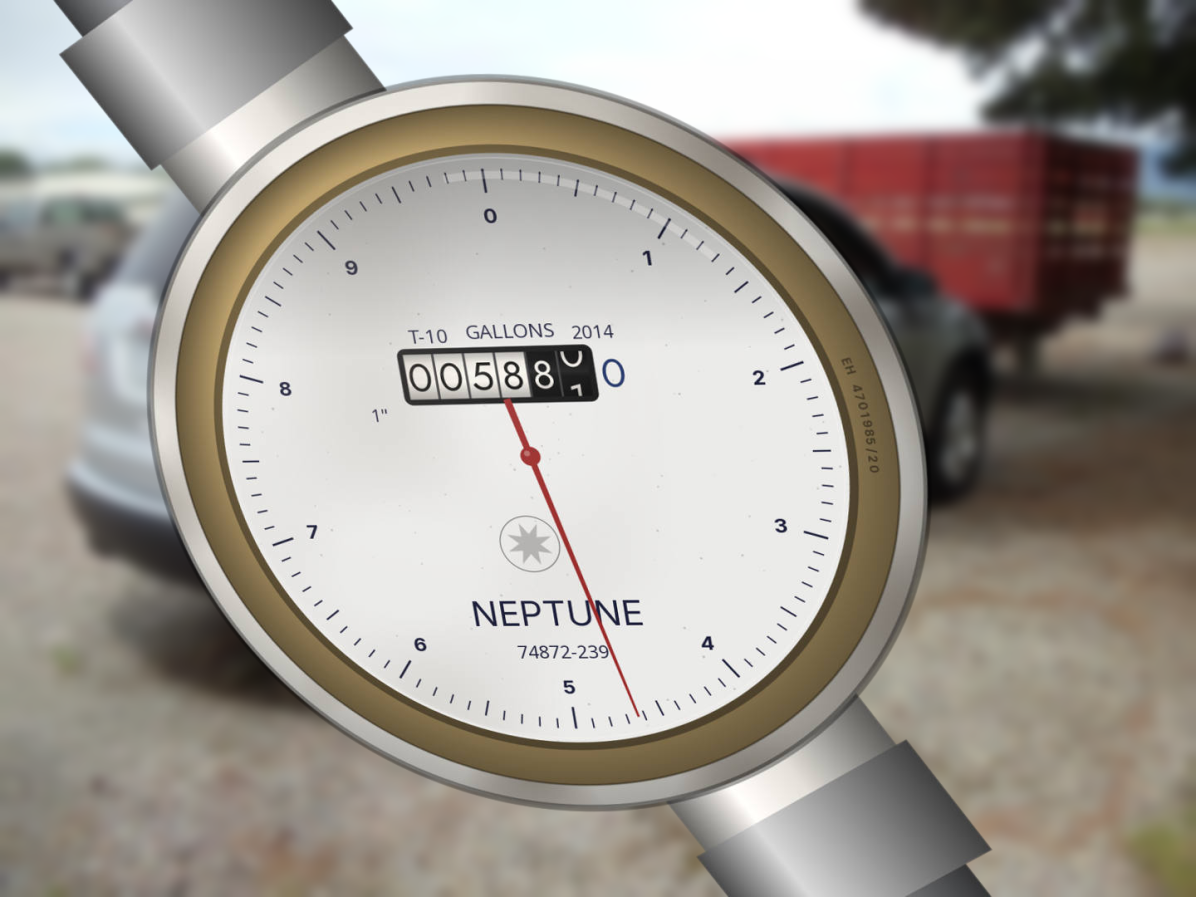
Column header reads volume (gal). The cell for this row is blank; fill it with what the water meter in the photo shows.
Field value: 58804.6 gal
